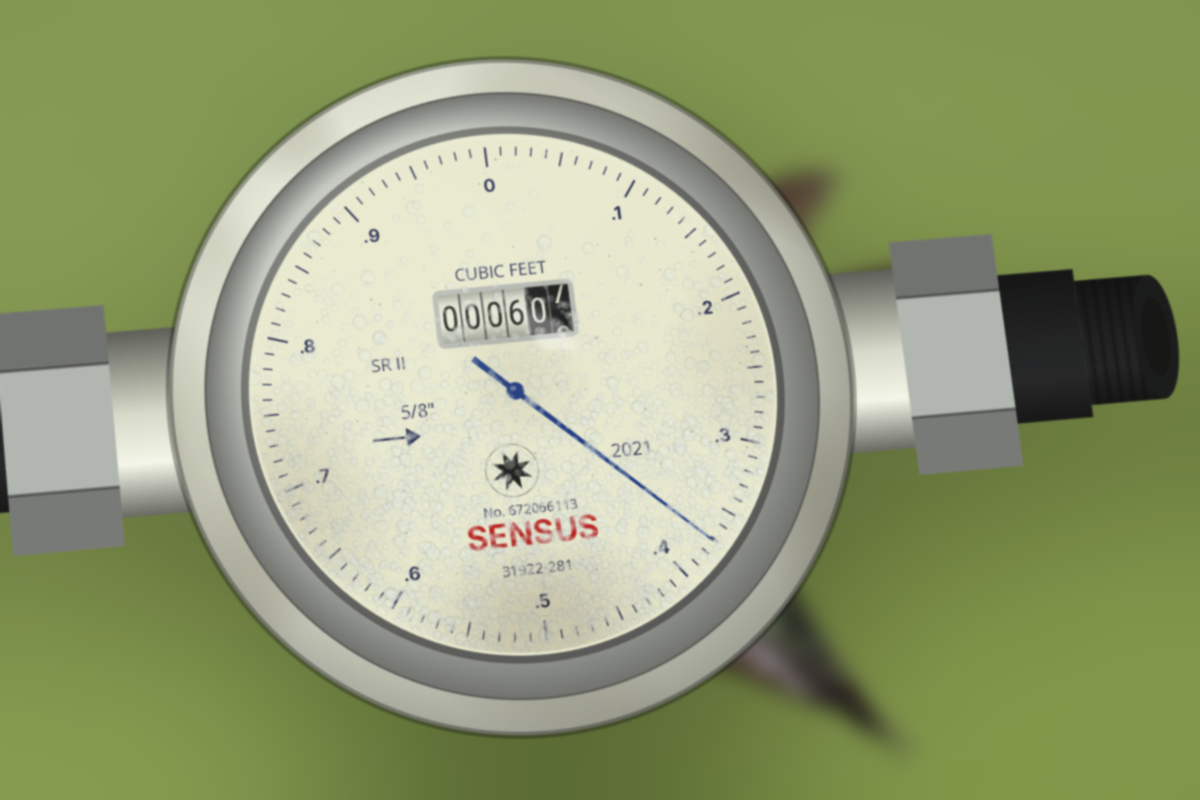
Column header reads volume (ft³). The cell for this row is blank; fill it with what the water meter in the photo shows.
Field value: 607.37 ft³
